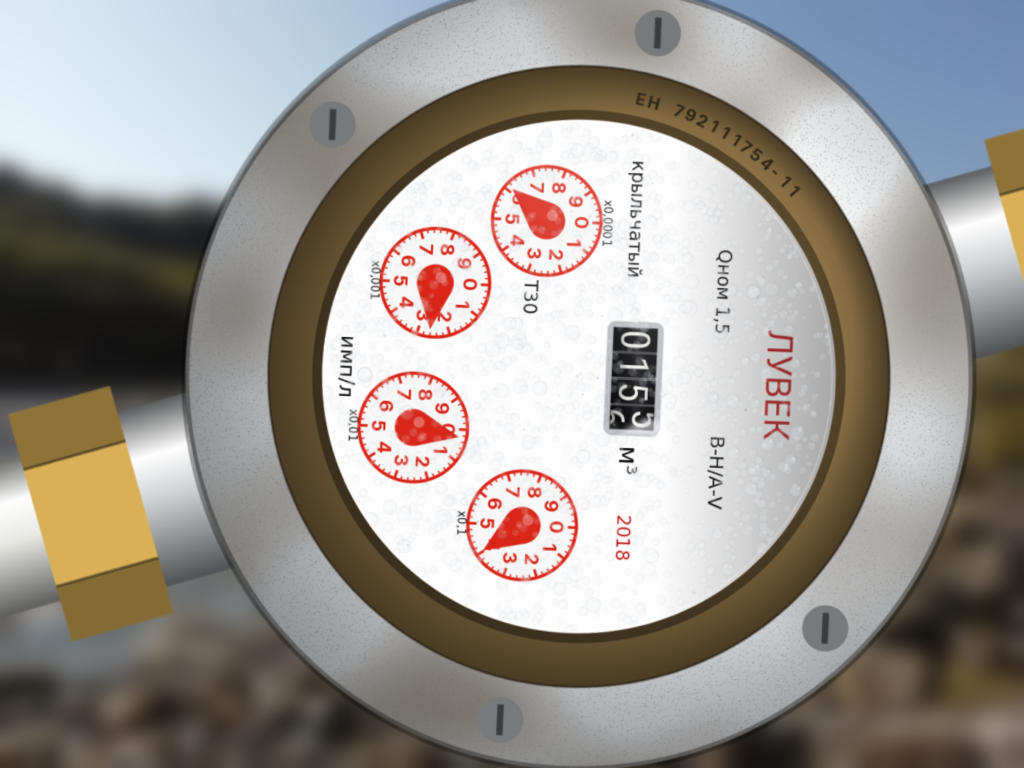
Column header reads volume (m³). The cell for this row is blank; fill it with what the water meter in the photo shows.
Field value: 155.4026 m³
